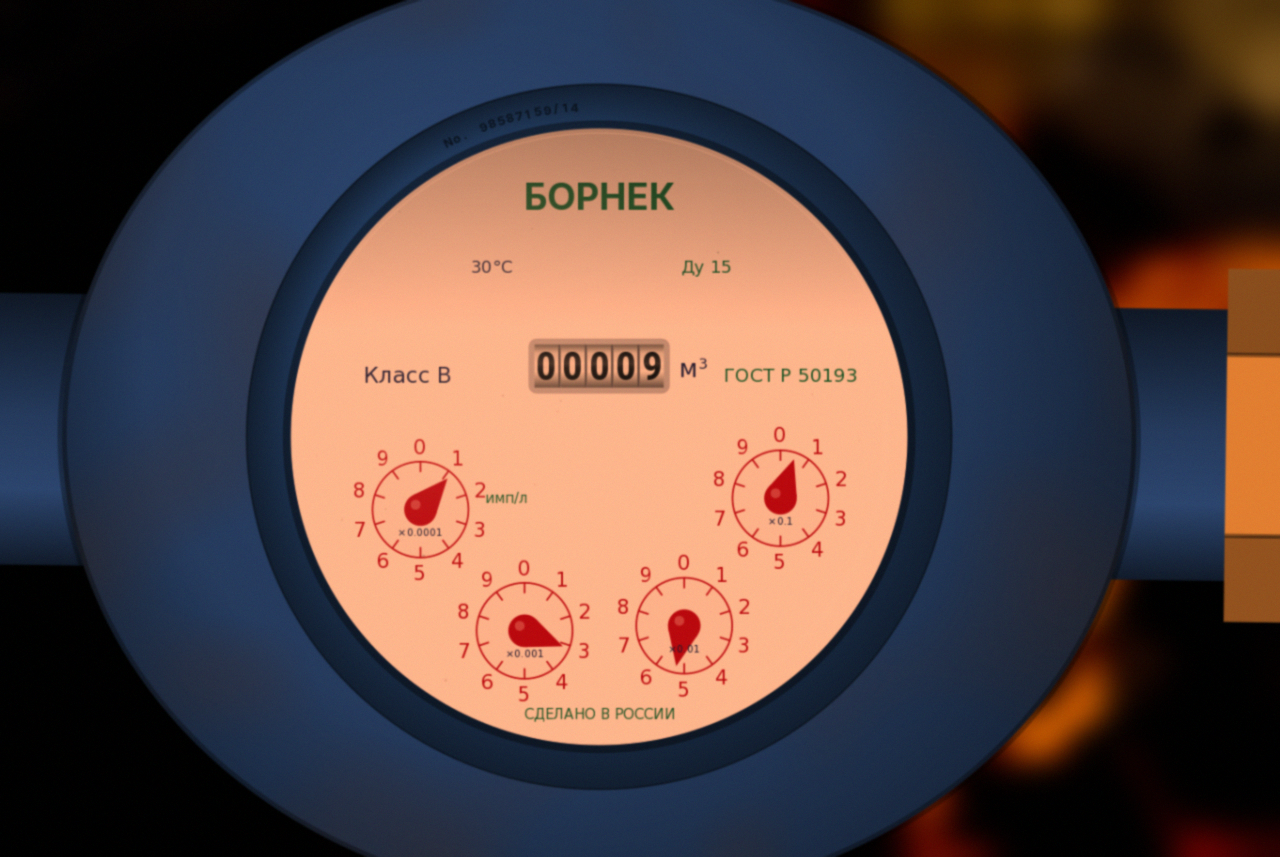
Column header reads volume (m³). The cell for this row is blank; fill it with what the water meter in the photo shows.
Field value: 9.0531 m³
